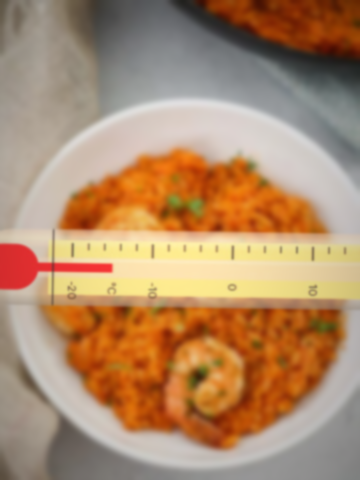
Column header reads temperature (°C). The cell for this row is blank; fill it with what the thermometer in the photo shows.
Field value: -15 °C
